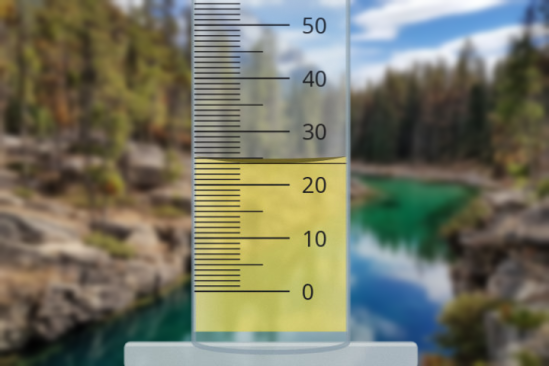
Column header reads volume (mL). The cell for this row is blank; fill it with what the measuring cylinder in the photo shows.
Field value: 24 mL
